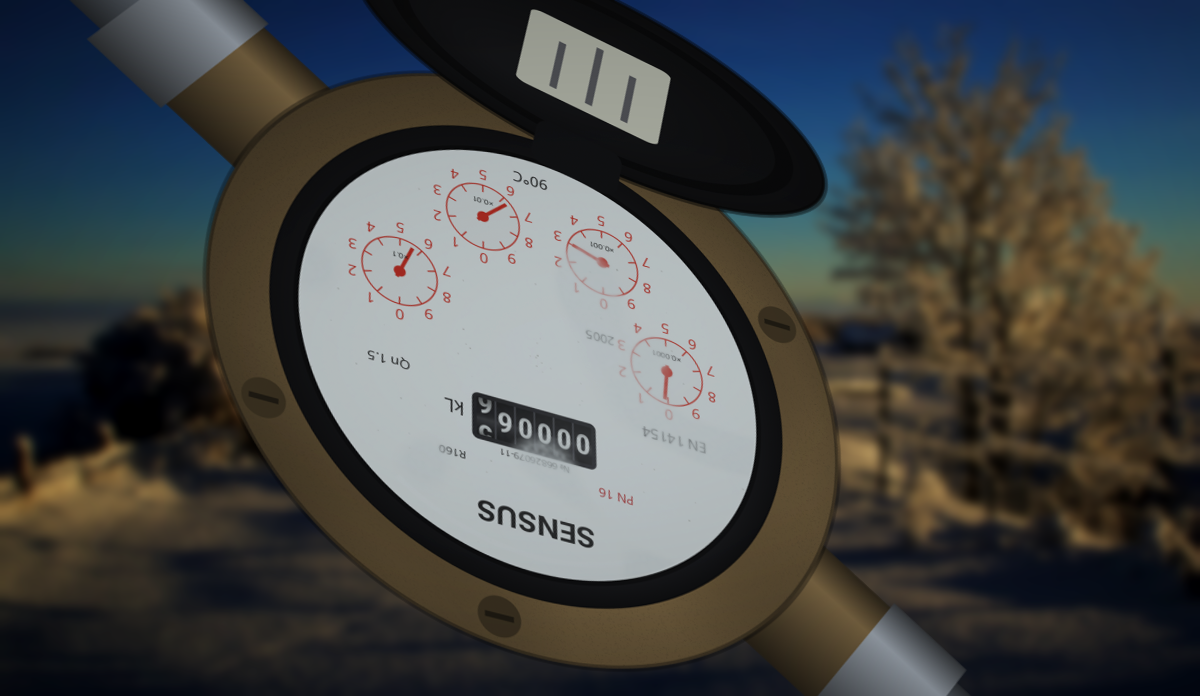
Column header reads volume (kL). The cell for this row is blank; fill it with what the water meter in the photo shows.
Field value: 65.5630 kL
